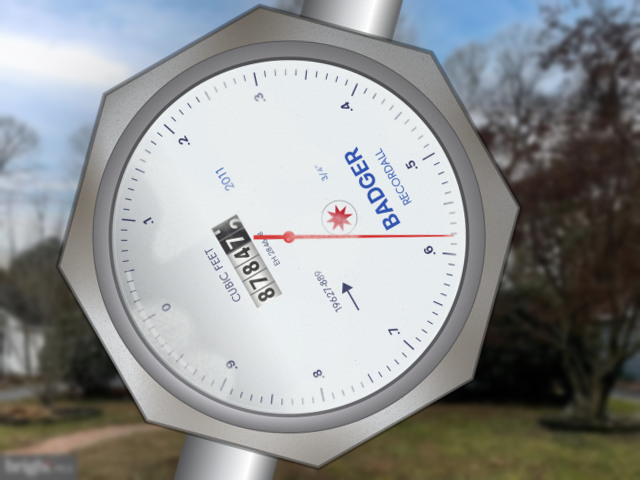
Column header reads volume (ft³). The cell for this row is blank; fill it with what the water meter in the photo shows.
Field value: 878471.58 ft³
